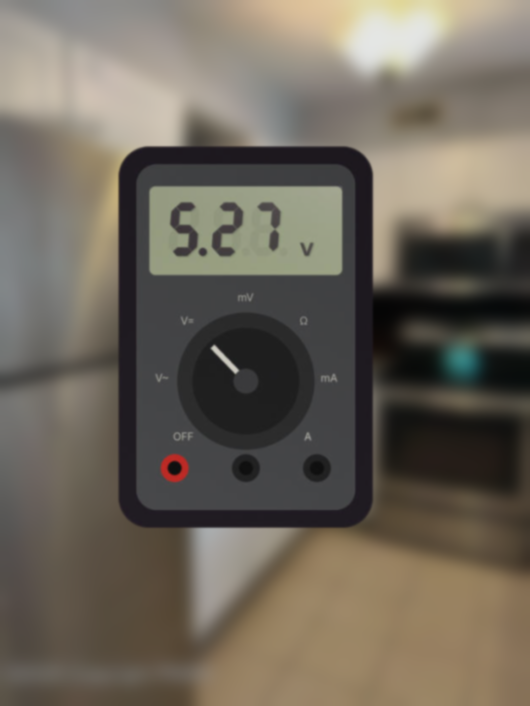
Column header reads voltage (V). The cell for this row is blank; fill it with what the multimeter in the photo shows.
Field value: 5.27 V
